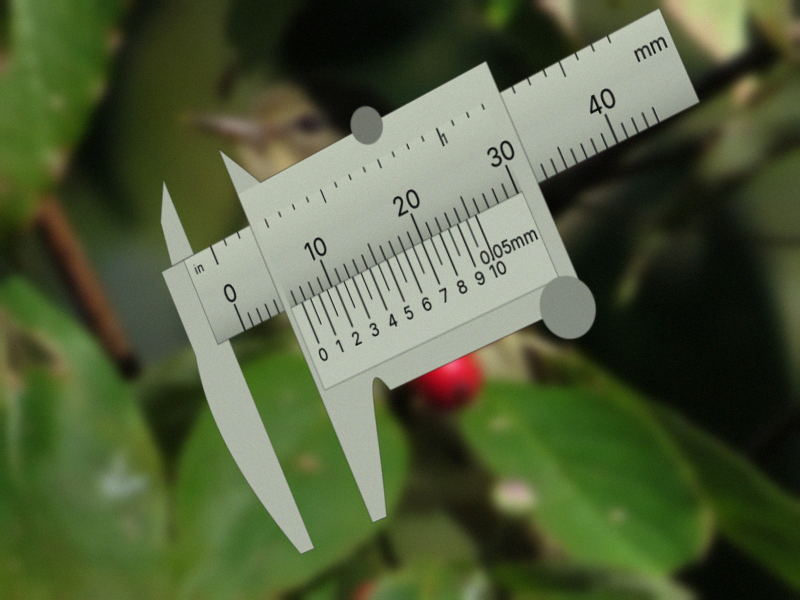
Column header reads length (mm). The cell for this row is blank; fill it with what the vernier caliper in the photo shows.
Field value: 6.6 mm
